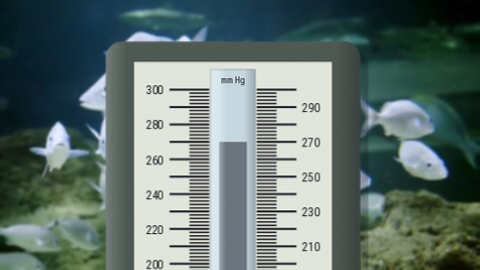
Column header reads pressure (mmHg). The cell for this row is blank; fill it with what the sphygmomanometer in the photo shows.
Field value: 270 mmHg
